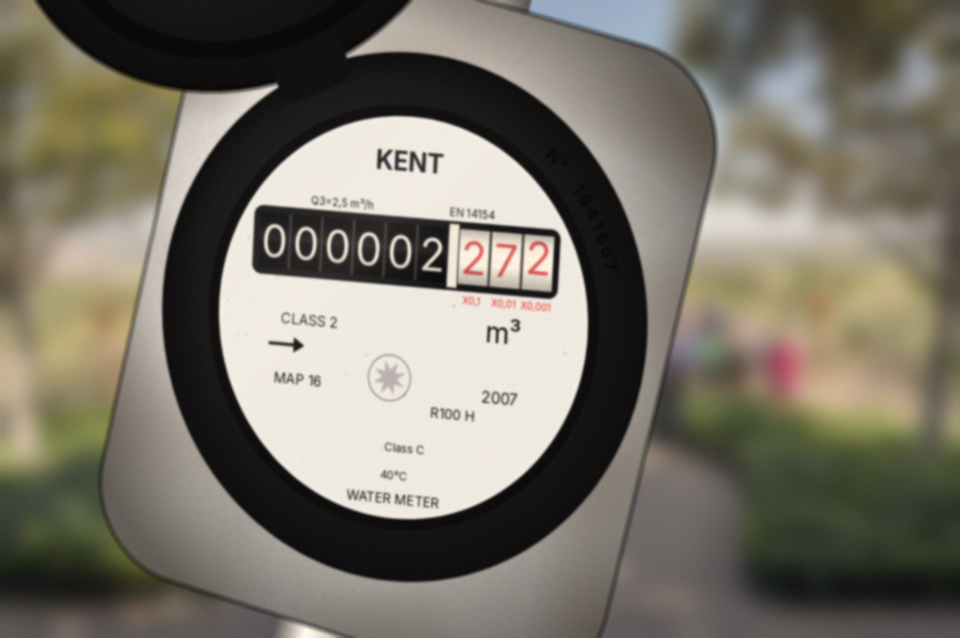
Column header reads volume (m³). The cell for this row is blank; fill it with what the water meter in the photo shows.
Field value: 2.272 m³
